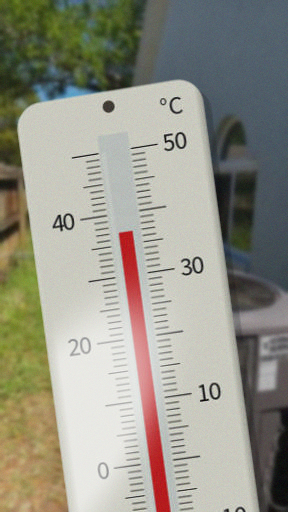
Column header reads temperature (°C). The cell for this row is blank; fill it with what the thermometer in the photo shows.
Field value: 37 °C
